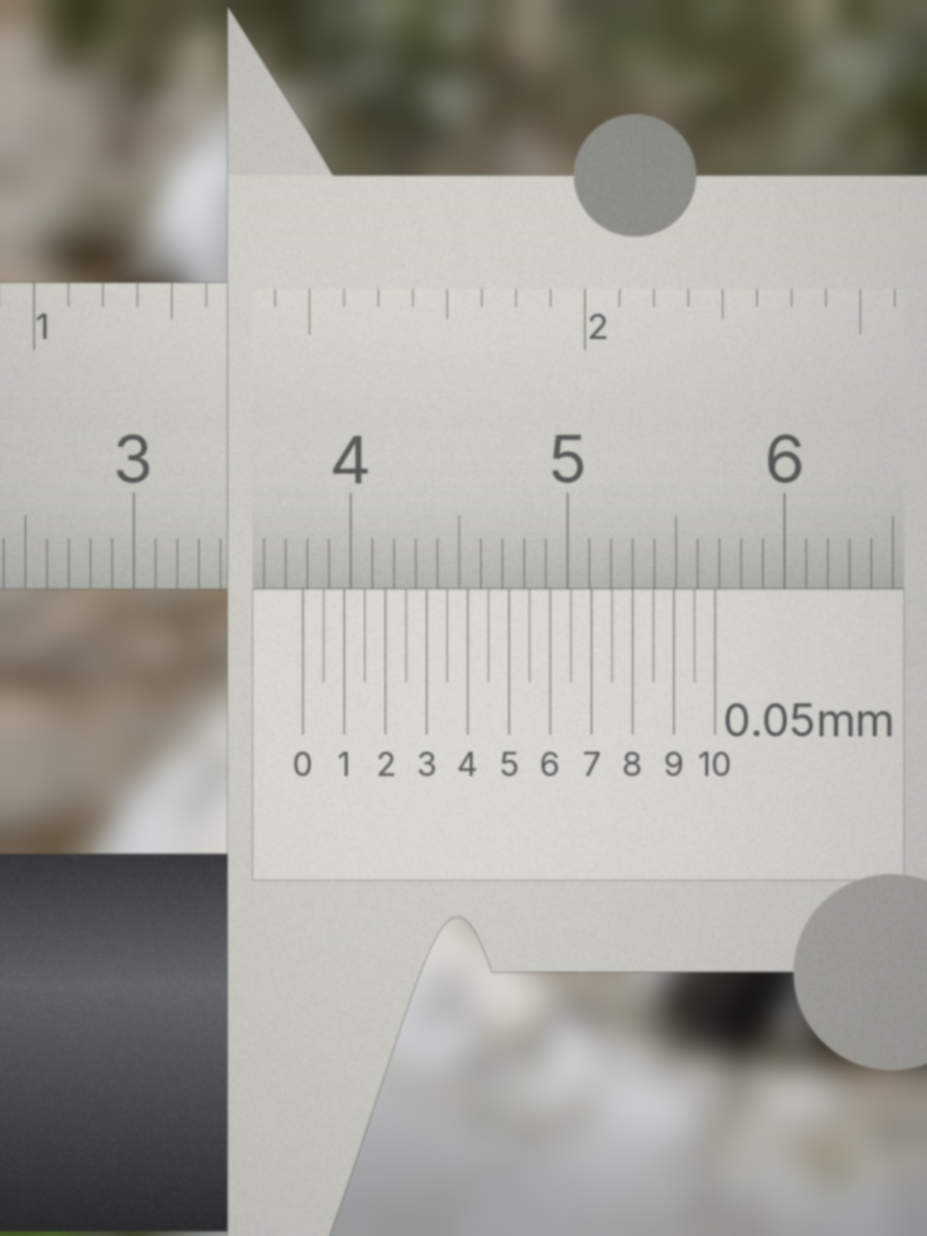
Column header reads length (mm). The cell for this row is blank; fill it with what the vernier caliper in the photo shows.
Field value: 37.8 mm
